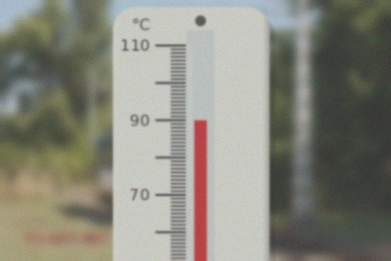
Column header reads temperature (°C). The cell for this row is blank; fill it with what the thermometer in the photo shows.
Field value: 90 °C
